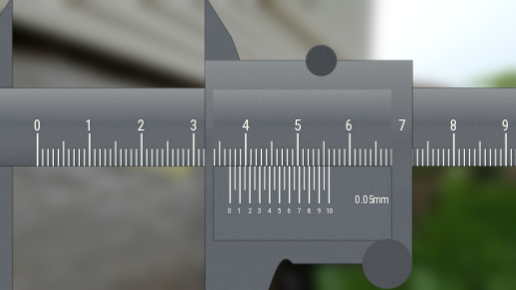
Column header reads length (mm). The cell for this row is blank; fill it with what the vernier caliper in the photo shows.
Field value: 37.0 mm
